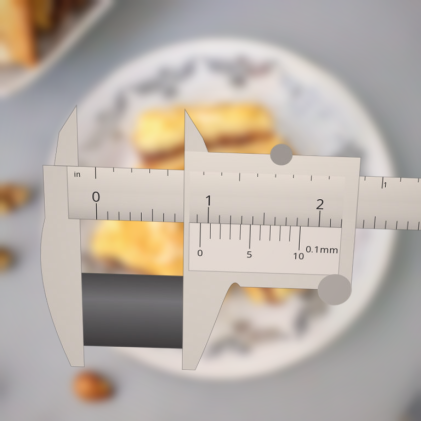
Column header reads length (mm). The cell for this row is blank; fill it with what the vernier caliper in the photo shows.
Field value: 9.3 mm
